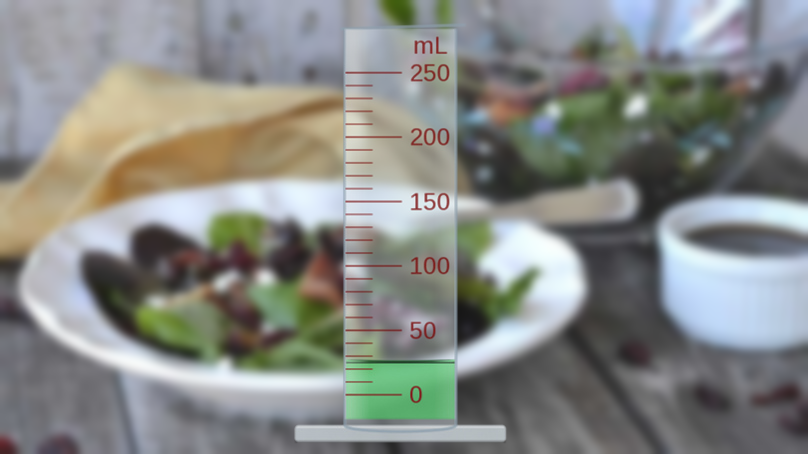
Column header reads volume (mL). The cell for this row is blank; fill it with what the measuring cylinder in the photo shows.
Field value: 25 mL
